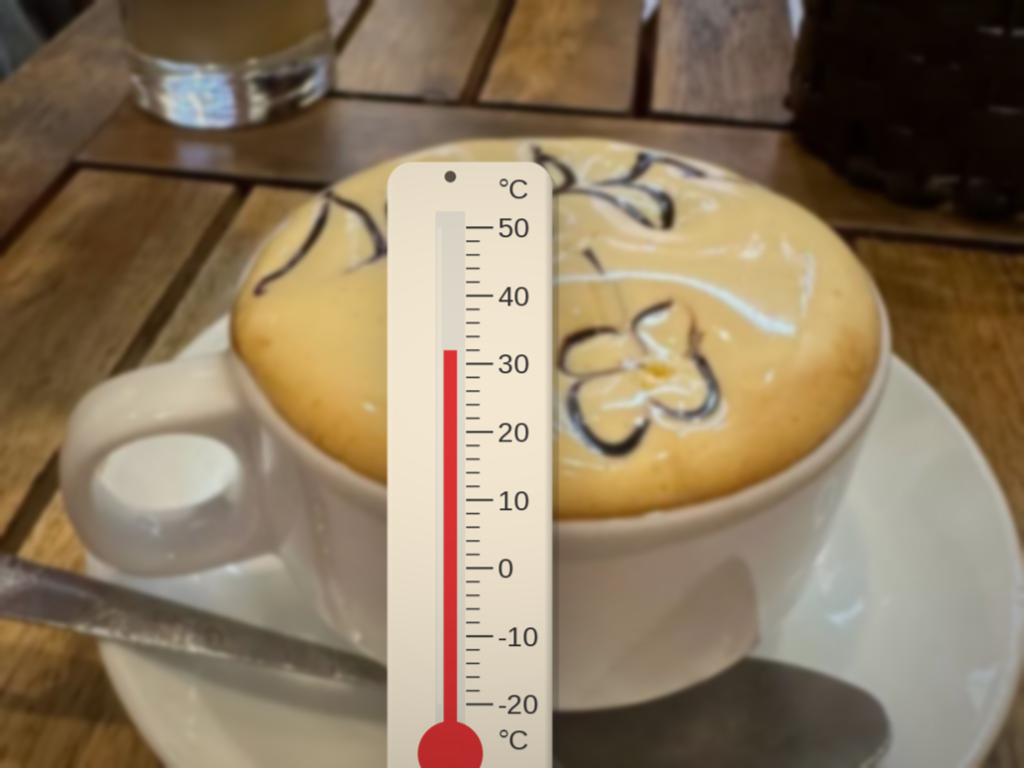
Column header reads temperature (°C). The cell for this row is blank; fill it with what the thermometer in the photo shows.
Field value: 32 °C
